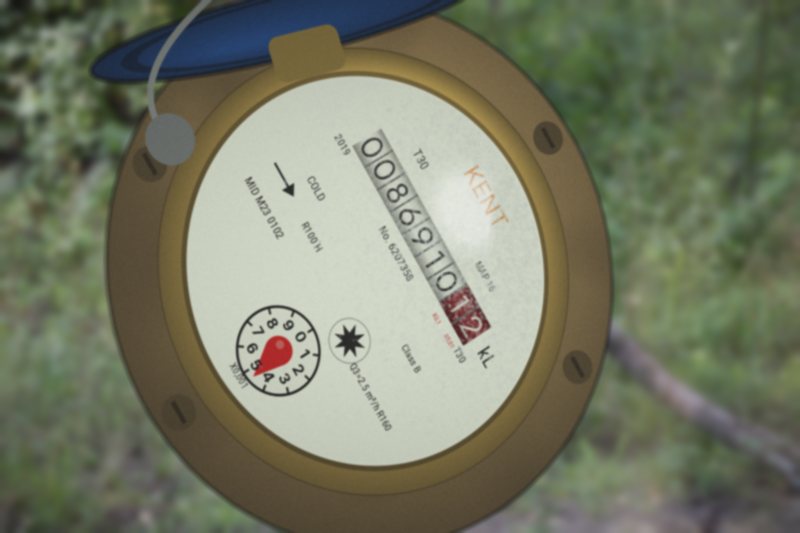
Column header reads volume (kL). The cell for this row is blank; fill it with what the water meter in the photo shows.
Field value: 86910.124 kL
